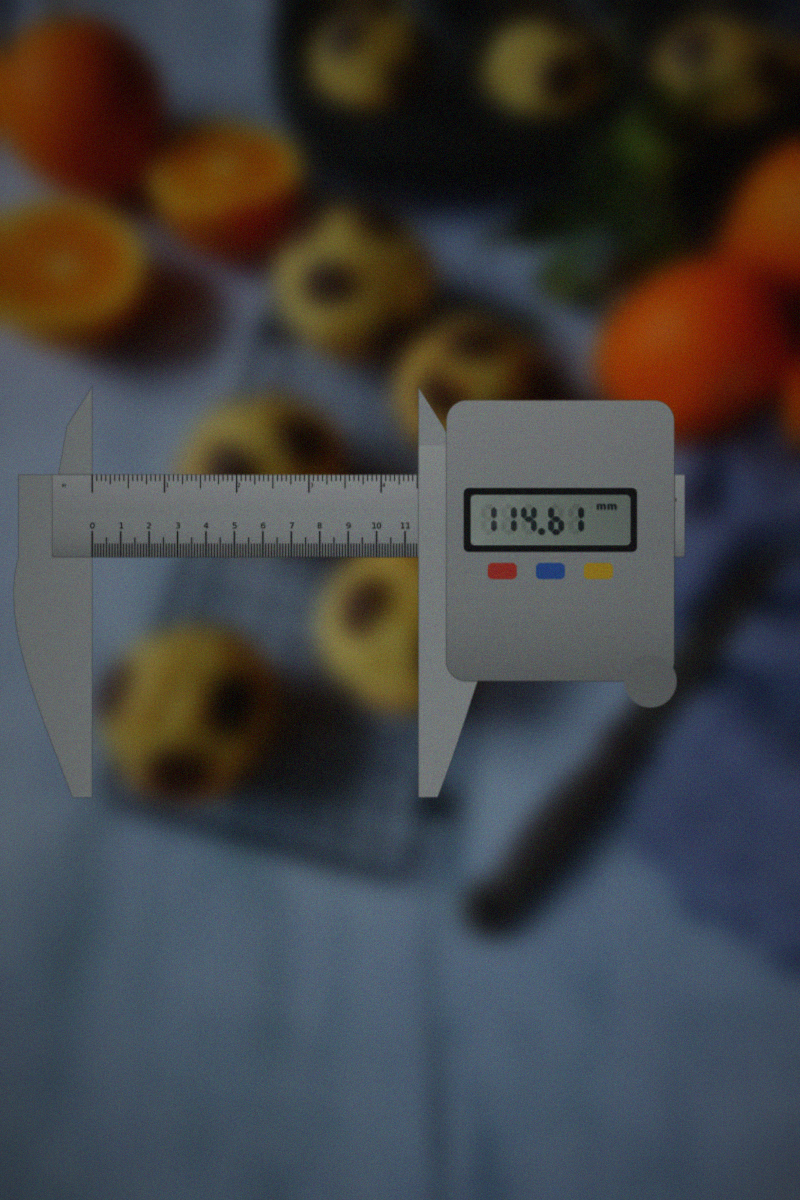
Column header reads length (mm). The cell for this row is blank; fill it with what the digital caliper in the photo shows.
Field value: 114.61 mm
